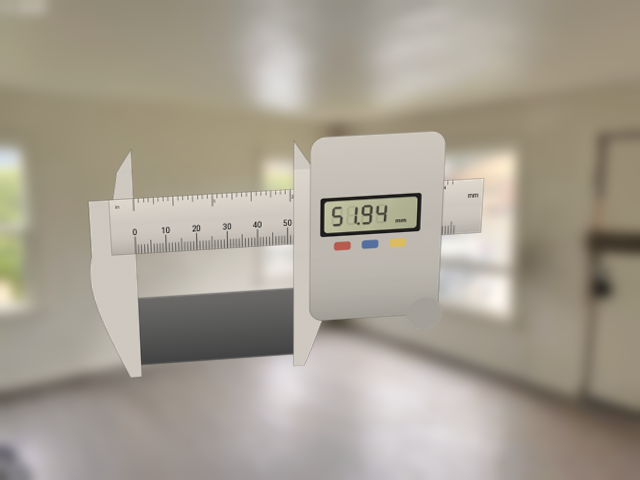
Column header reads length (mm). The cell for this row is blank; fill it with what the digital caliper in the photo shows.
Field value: 51.94 mm
